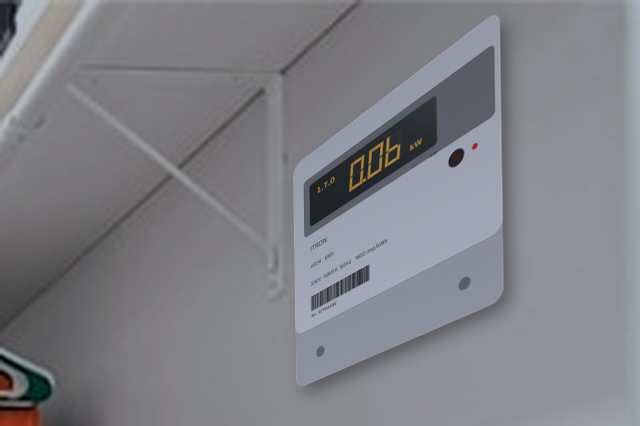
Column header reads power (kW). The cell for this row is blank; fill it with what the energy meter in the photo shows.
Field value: 0.06 kW
